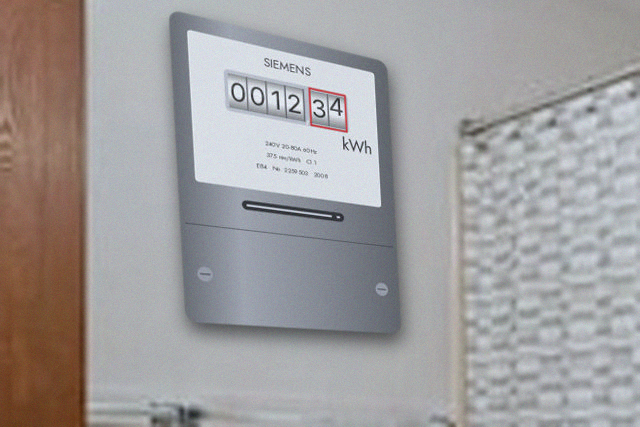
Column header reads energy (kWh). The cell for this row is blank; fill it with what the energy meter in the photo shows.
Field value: 12.34 kWh
